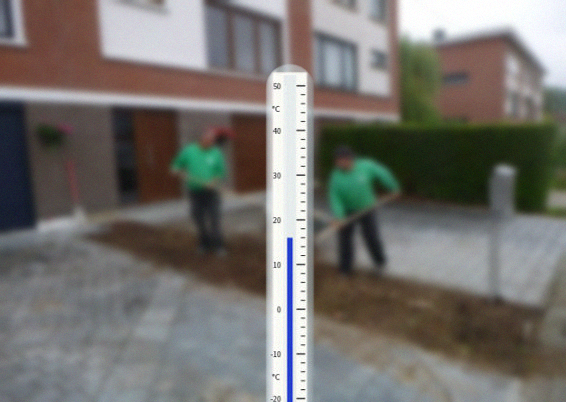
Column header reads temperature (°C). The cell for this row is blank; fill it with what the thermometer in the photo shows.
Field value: 16 °C
